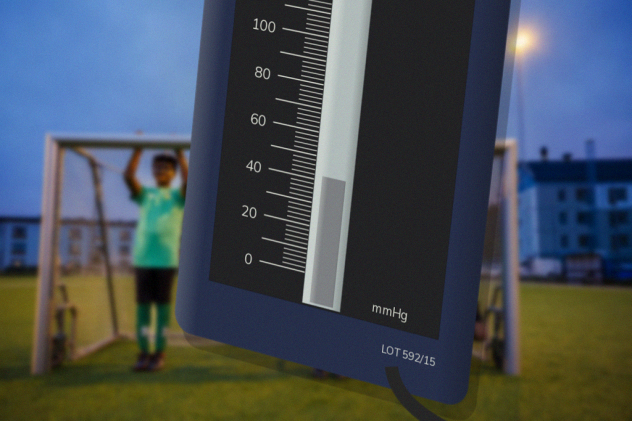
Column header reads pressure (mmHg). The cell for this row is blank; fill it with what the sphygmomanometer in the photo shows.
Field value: 42 mmHg
